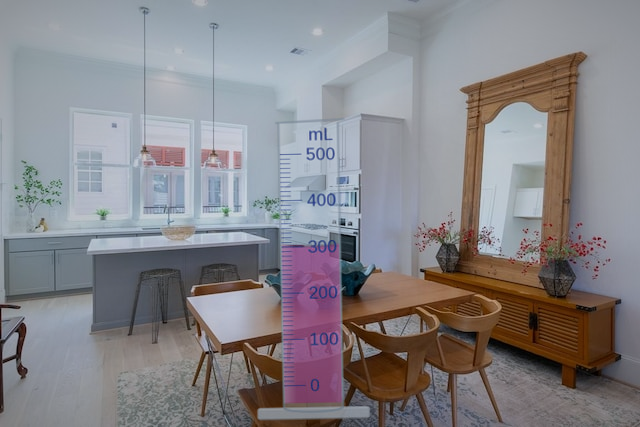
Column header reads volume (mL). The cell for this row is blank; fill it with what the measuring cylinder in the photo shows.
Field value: 300 mL
